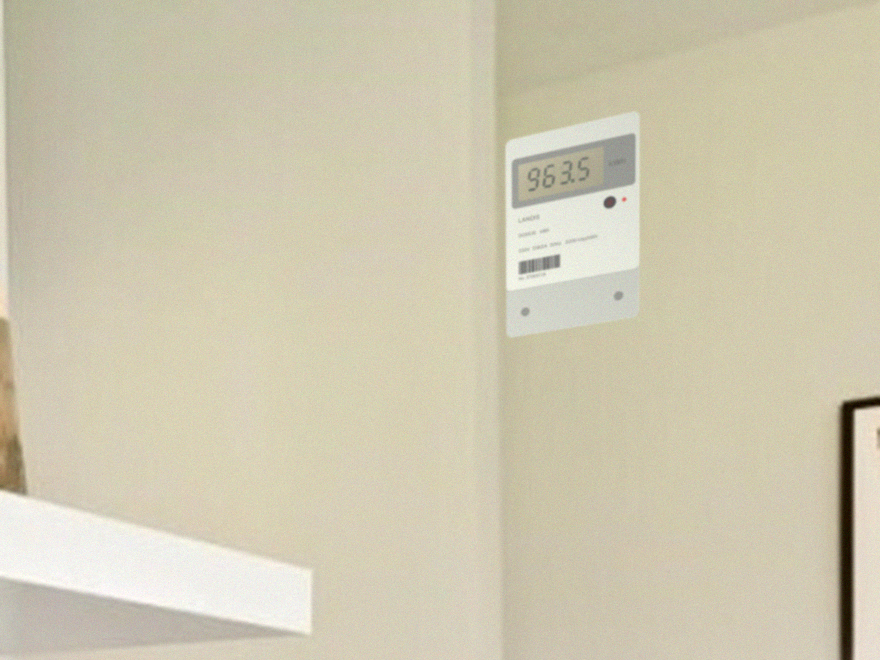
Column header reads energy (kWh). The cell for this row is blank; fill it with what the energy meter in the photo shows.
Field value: 963.5 kWh
